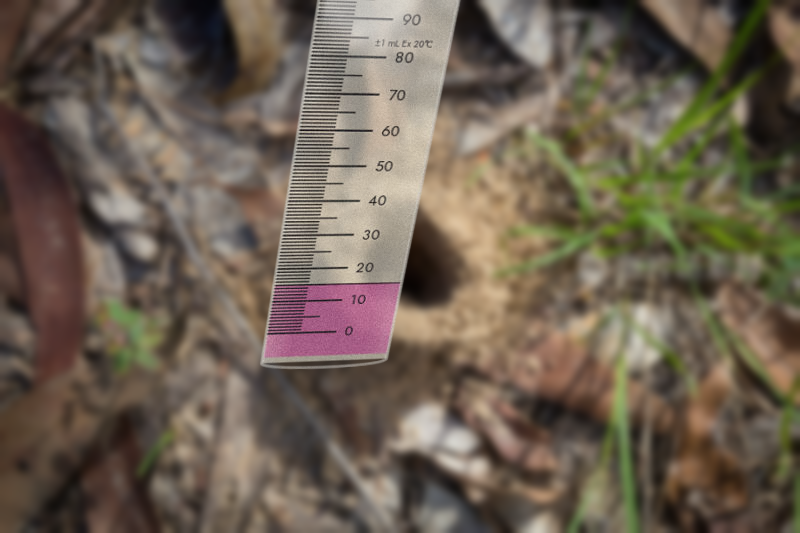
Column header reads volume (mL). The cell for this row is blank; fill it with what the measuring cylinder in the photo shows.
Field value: 15 mL
